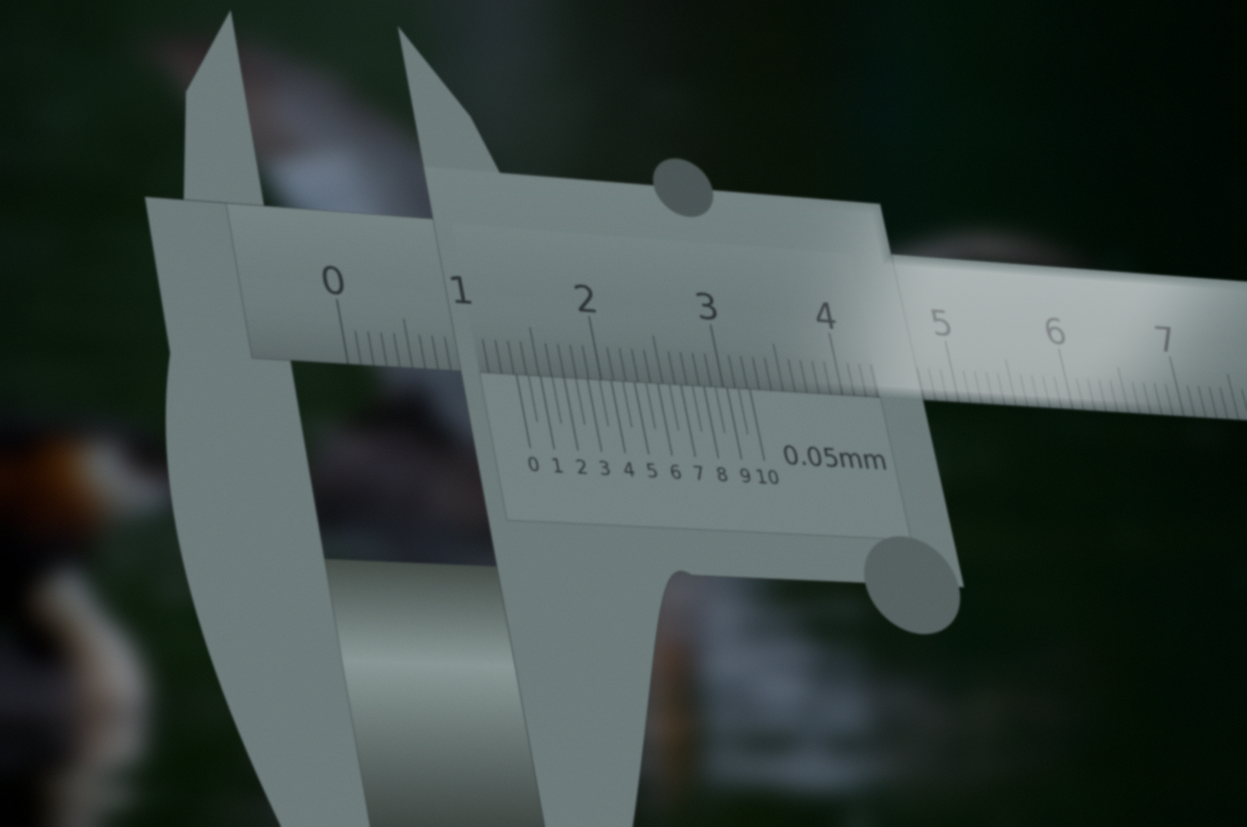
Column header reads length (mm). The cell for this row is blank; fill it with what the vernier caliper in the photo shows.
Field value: 13.2 mm
